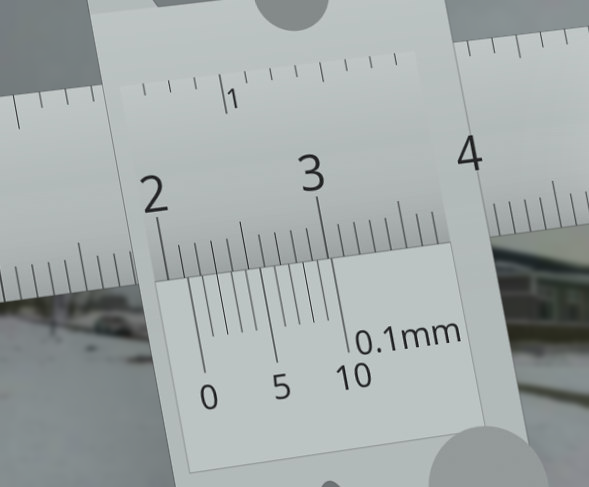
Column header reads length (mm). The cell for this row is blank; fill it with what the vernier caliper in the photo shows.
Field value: 21.2 mm
